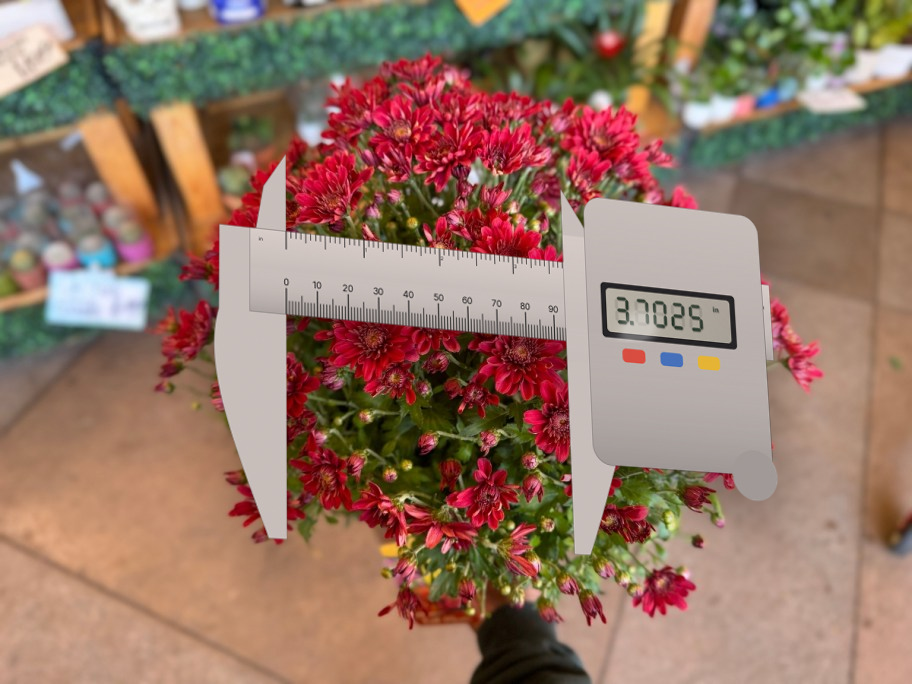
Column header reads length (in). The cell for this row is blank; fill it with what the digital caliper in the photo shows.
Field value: 3.7025 in
